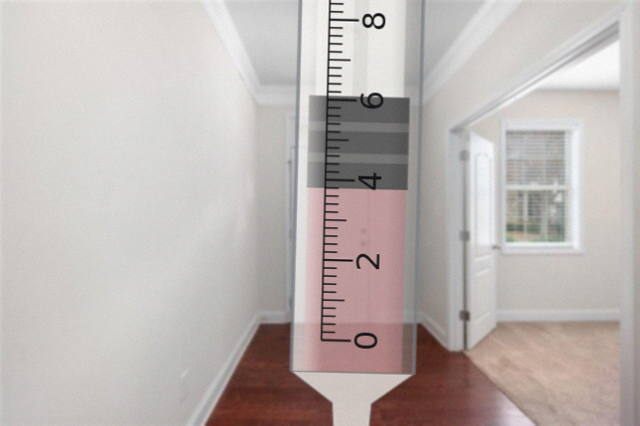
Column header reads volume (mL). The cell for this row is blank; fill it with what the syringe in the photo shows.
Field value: 3.8 mL
